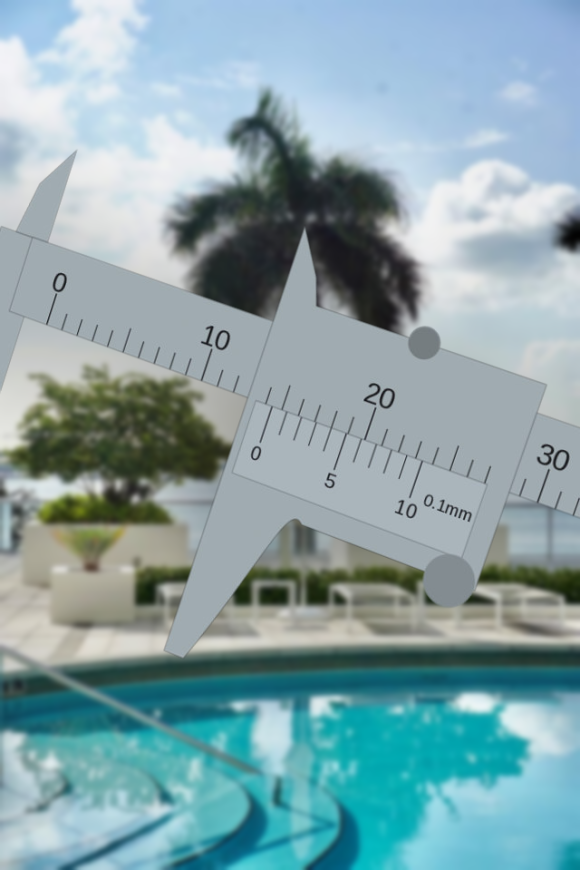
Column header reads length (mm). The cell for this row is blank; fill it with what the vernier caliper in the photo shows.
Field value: 14.4 mm
